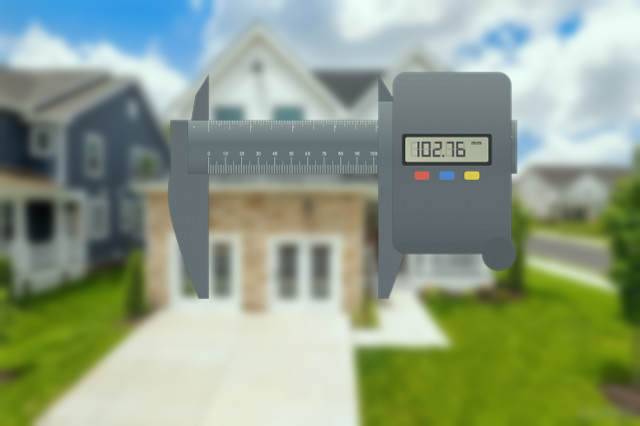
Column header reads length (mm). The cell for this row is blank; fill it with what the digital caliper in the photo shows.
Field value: 102.76 mm
